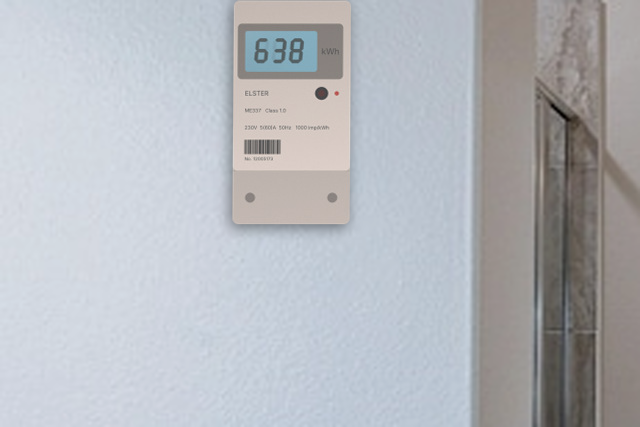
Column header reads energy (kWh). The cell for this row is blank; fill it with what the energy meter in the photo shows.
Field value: 638 kWh
